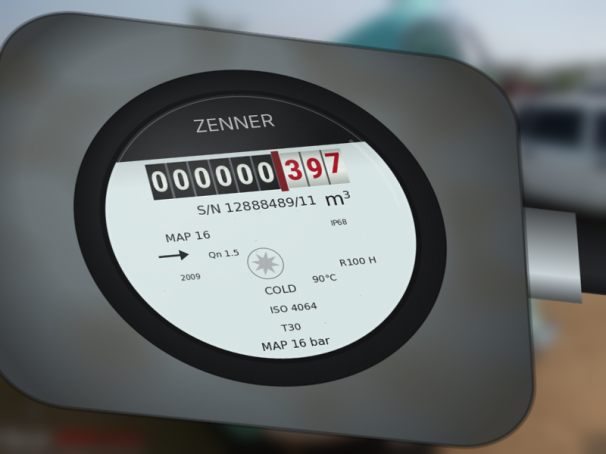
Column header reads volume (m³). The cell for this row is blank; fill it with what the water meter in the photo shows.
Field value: 0.397 m³
